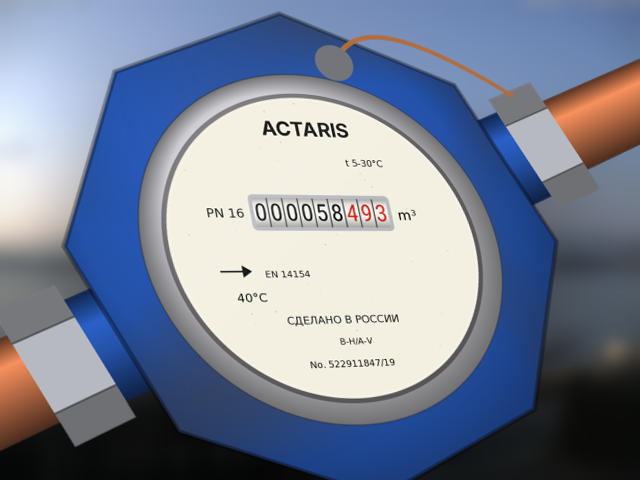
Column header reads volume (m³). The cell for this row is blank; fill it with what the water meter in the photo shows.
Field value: 58.493 m³
